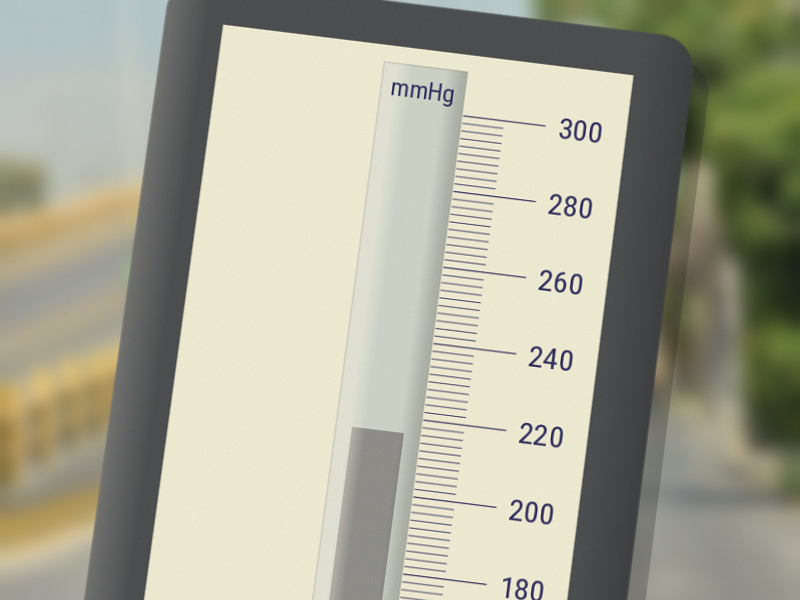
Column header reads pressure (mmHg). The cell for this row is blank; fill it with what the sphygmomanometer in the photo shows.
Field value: 216 mmHg
